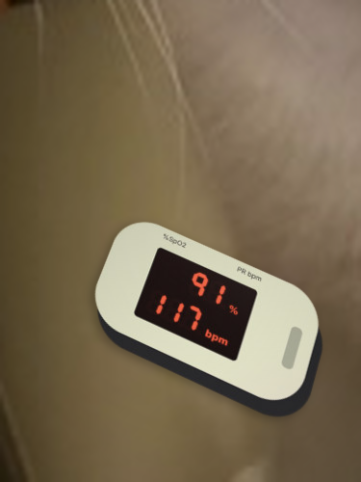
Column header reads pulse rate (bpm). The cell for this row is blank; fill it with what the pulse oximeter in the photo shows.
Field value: 117 bpm
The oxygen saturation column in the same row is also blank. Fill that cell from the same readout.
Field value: 91 %
